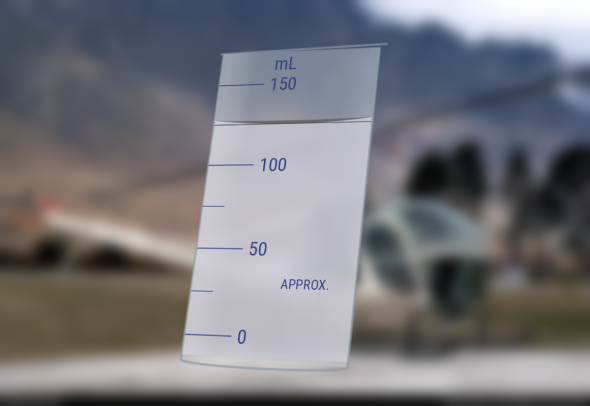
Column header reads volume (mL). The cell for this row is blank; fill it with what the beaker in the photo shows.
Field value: 125 mL
